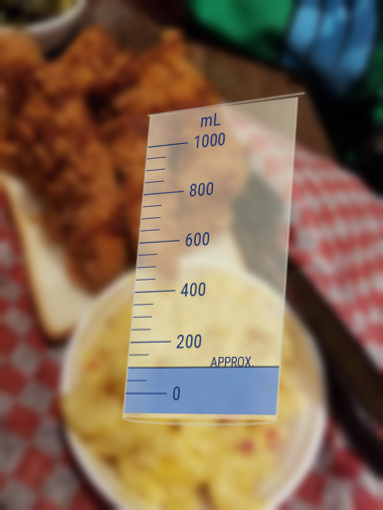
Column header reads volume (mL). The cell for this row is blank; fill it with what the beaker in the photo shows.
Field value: 100 mL
